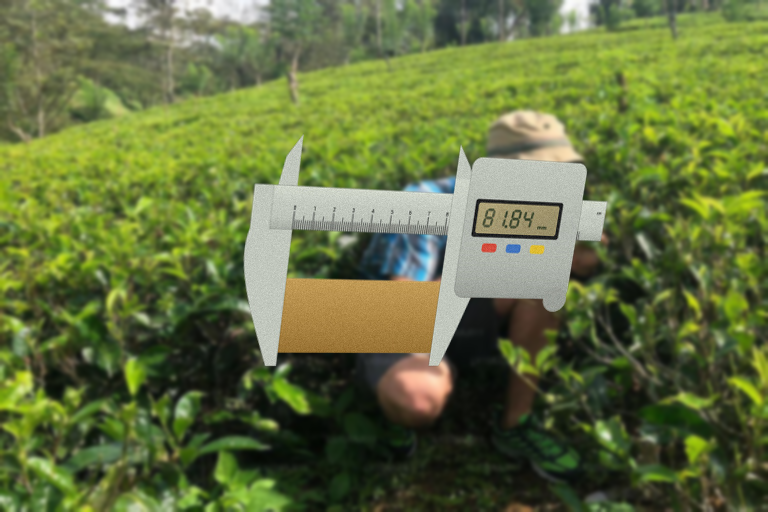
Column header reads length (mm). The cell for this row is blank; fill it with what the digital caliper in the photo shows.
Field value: 81.84 mm
